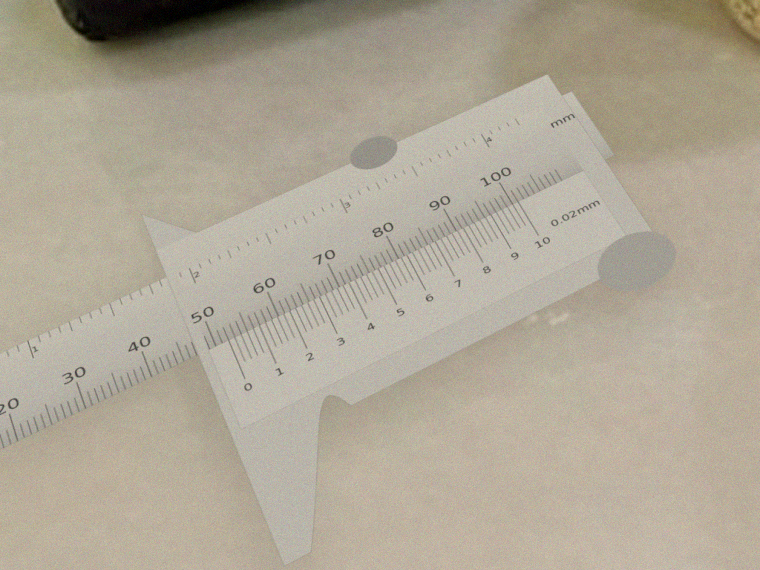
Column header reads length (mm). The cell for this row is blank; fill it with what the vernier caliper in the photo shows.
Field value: 52.0 mm
